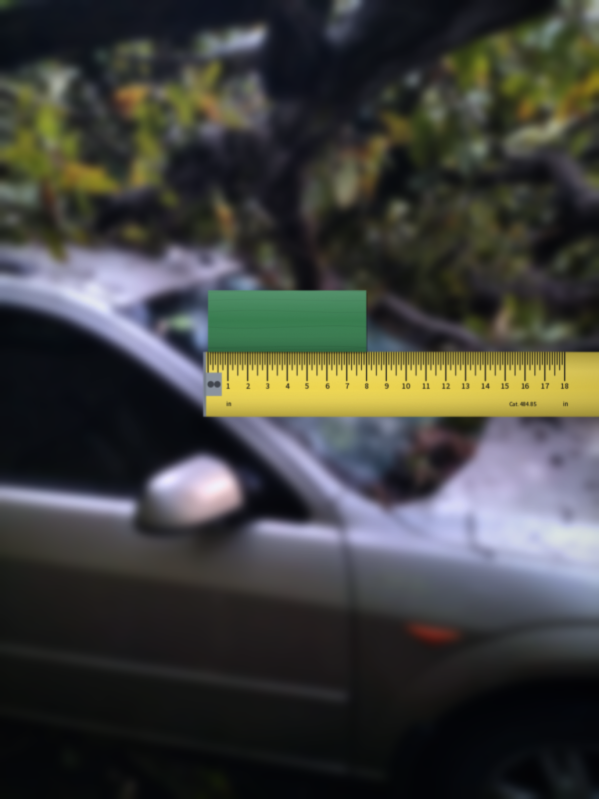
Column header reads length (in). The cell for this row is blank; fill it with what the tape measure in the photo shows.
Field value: 8 in
